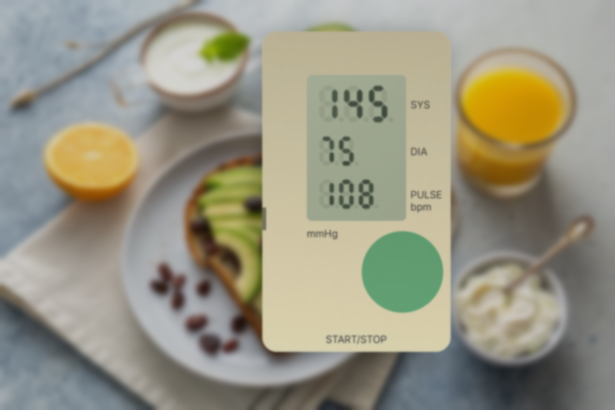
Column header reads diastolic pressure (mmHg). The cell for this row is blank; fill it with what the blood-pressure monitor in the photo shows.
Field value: 75 mmHg
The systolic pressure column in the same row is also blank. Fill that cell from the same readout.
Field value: 145 mmHg
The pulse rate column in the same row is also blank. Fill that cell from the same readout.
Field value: 108 bpm
